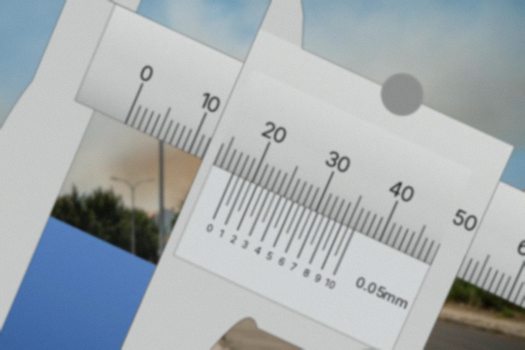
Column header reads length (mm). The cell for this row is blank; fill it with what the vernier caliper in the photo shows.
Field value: 17.0 mm
